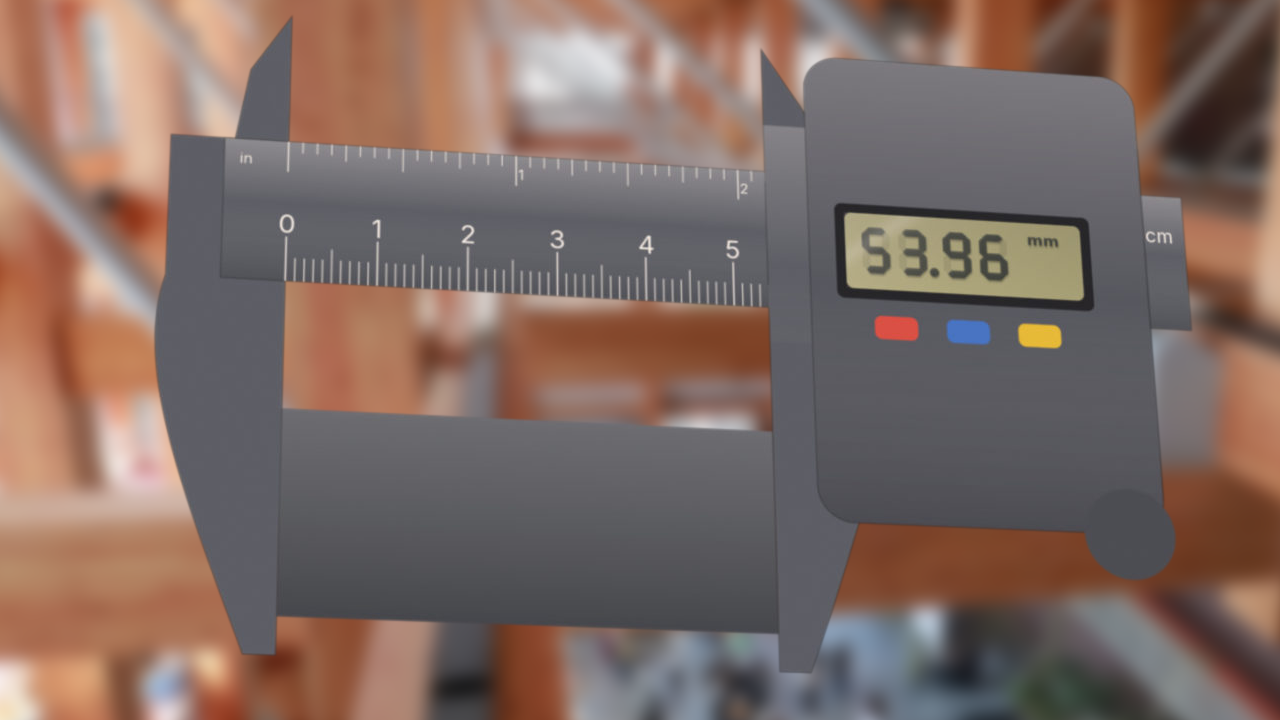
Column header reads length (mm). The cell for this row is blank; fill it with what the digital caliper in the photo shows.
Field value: 53.96 mm
